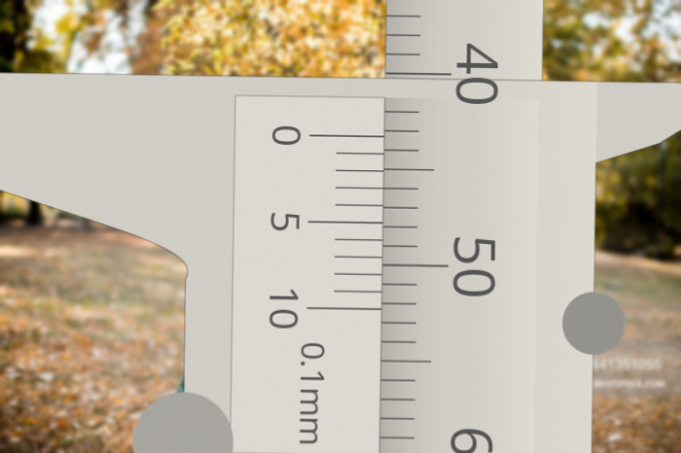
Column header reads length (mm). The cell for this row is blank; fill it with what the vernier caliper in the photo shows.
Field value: 43.3 mm
